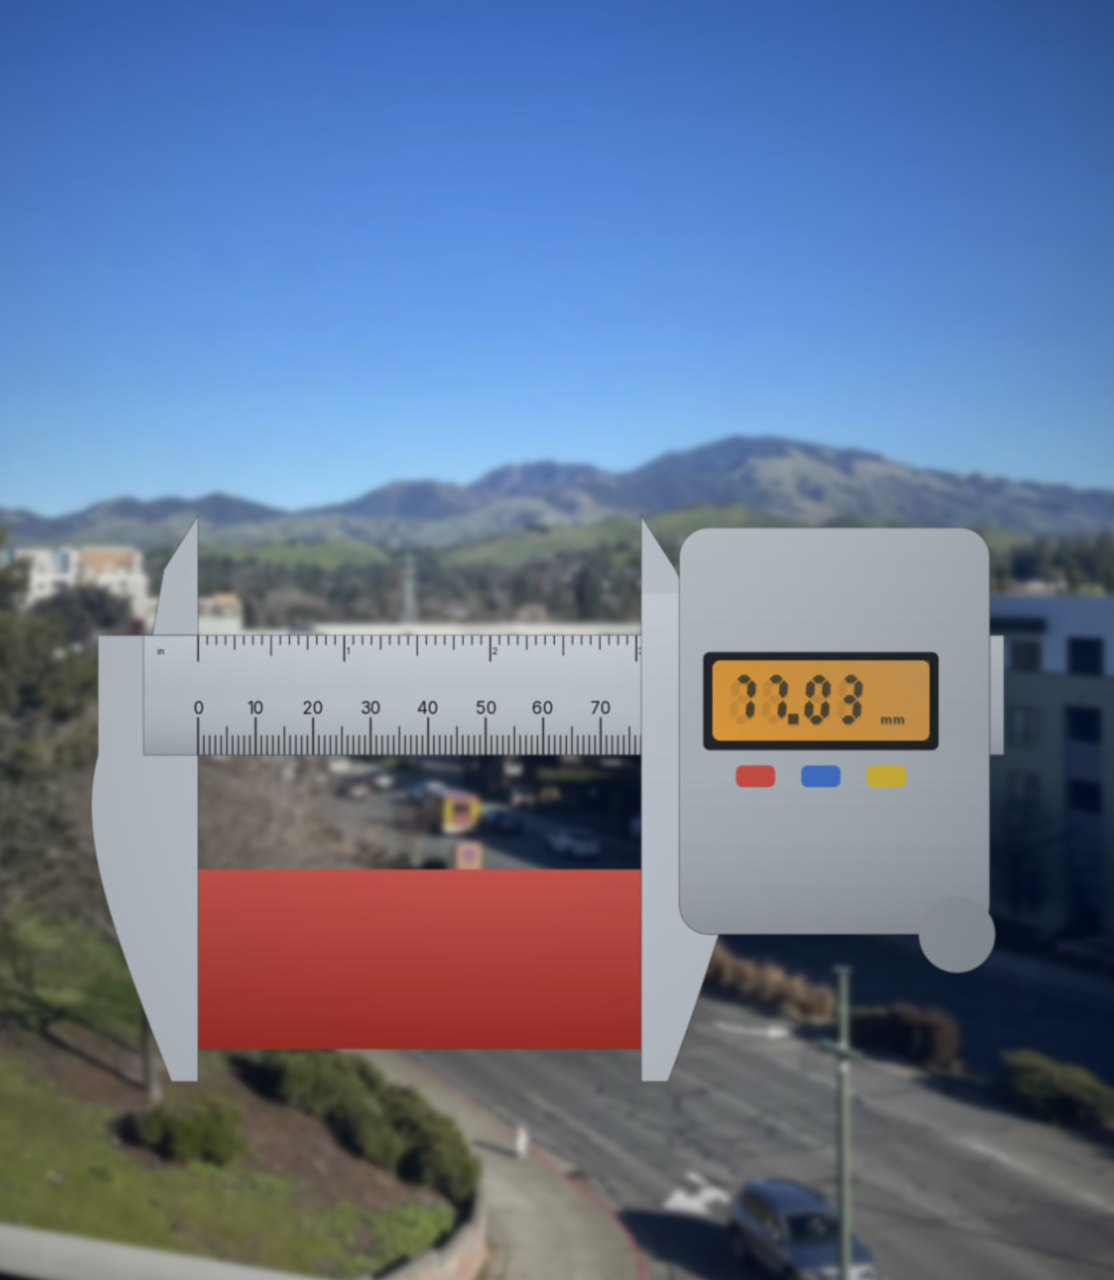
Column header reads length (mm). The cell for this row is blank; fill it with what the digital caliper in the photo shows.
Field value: 77.03 mm
